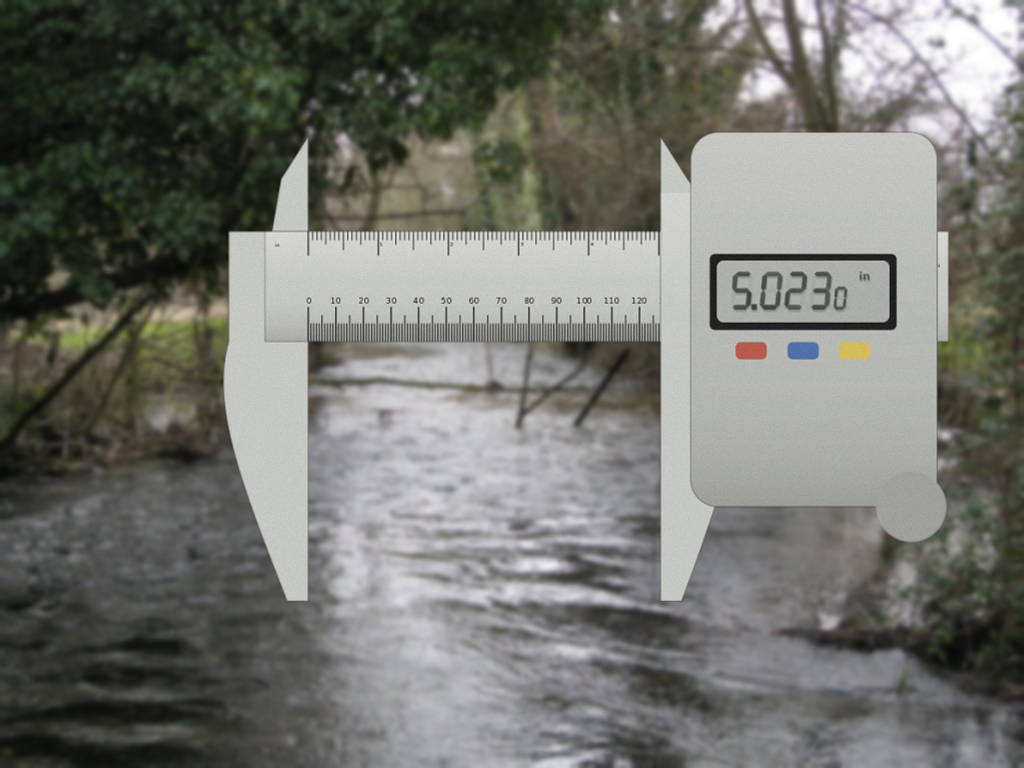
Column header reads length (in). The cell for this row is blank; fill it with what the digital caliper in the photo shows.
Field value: 5.0230 in
